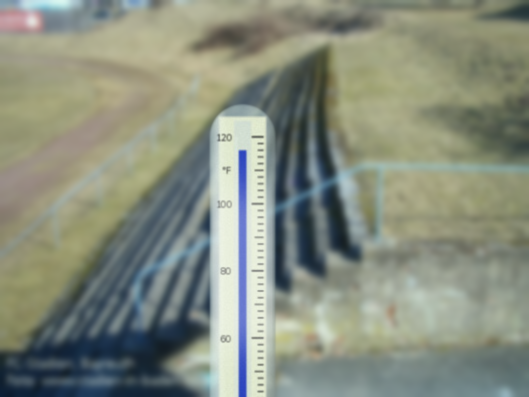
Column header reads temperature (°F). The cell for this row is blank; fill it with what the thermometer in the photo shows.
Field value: 116 °F
